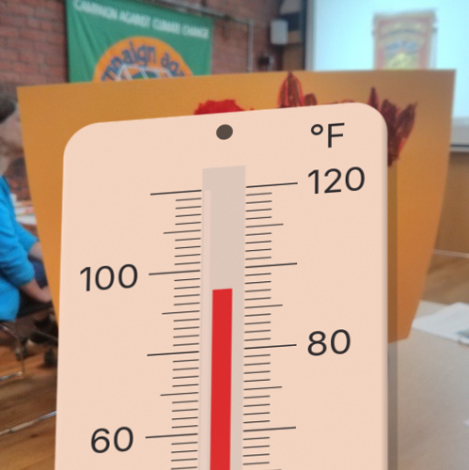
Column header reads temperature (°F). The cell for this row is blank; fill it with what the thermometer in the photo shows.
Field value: 95 °F
